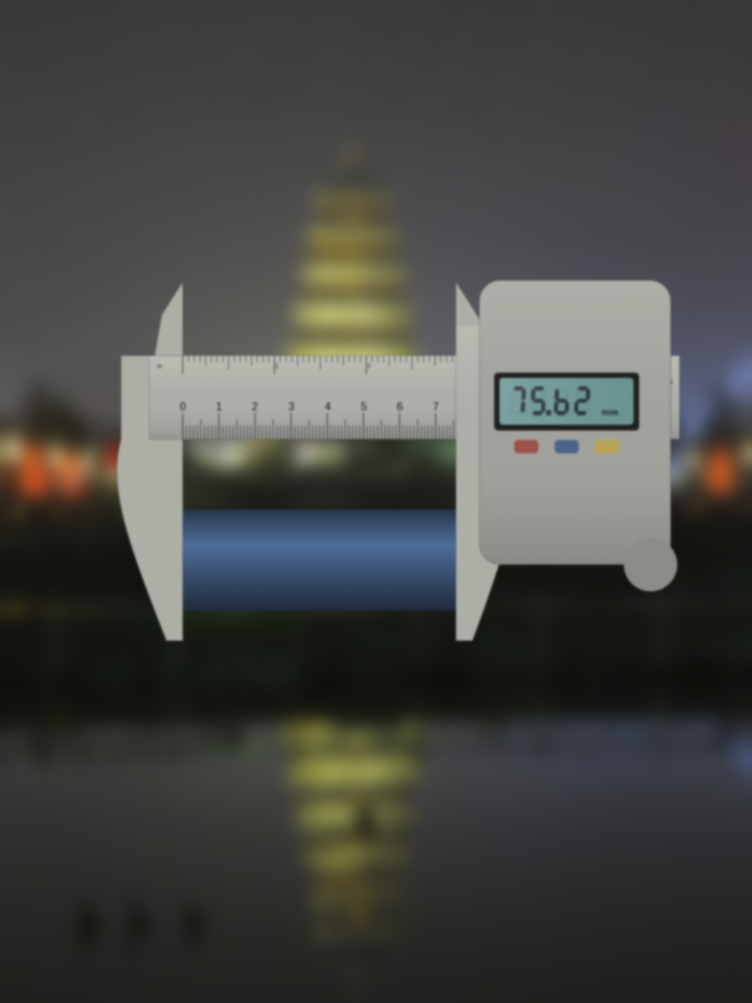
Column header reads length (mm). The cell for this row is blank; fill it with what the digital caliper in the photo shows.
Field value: 75.62 mm
